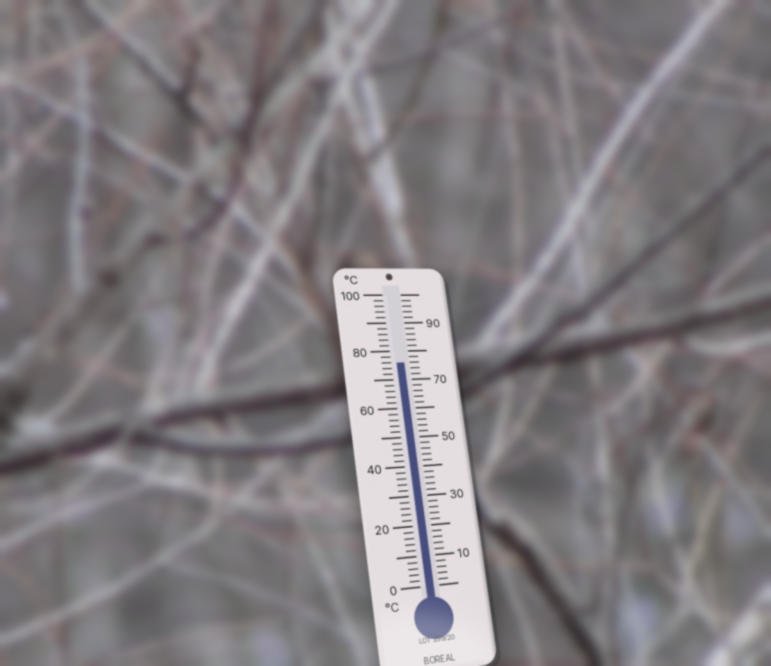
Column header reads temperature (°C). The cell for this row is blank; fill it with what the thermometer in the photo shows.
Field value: 76 °C
